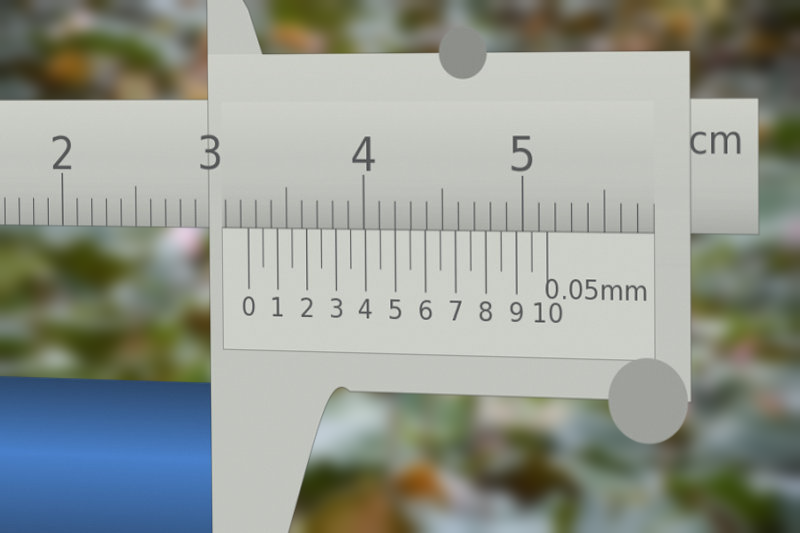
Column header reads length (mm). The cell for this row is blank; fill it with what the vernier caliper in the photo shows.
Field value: 32.5 mm
